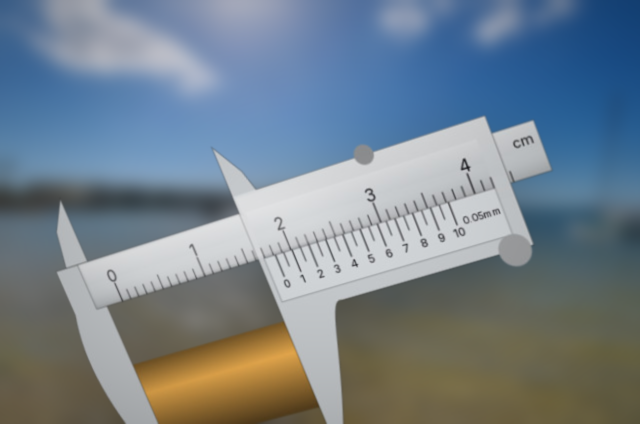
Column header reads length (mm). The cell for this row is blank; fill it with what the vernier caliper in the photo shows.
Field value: 18.2 mm
